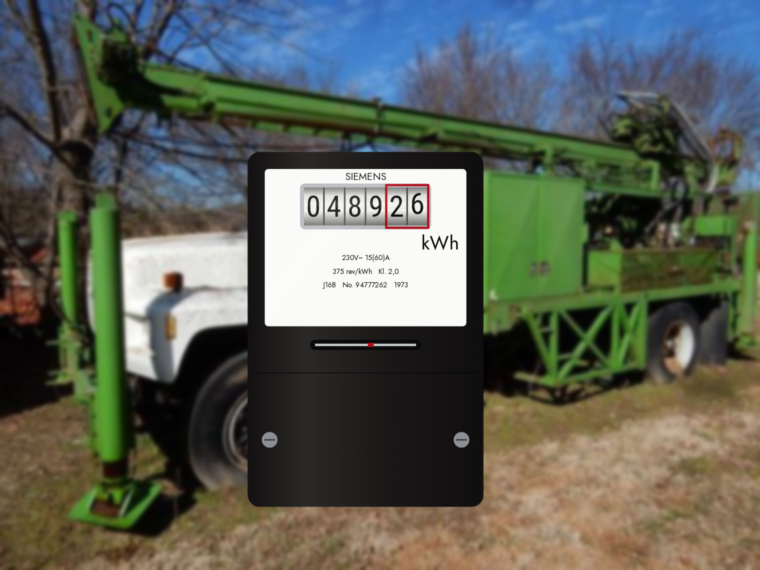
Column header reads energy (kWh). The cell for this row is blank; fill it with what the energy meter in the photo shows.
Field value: 489.26 kWh
